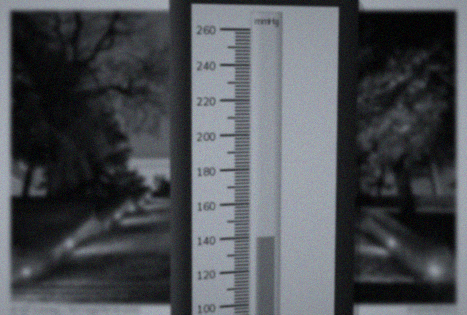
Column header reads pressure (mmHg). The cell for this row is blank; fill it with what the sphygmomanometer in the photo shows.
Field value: 140 mmHg
